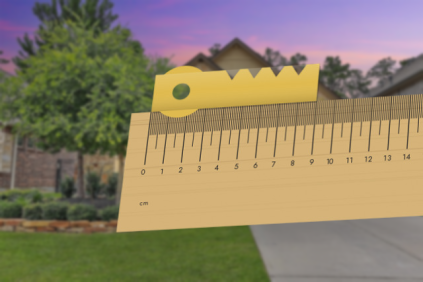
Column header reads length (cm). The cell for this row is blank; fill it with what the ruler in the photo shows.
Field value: 9 cm
